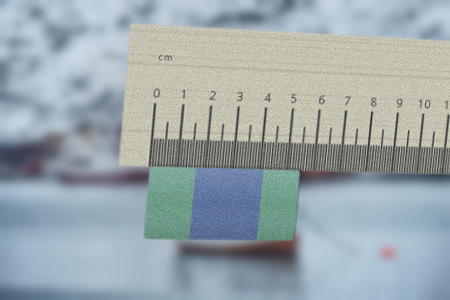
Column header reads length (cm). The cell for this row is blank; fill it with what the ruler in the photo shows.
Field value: 5.5 cm
